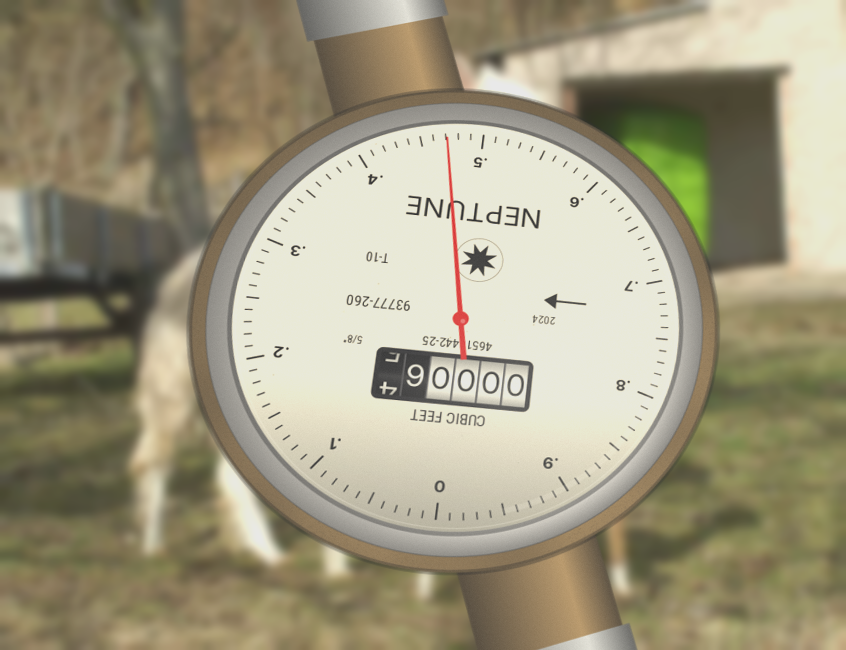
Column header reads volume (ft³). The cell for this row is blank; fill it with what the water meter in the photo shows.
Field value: 64.47 ft³
